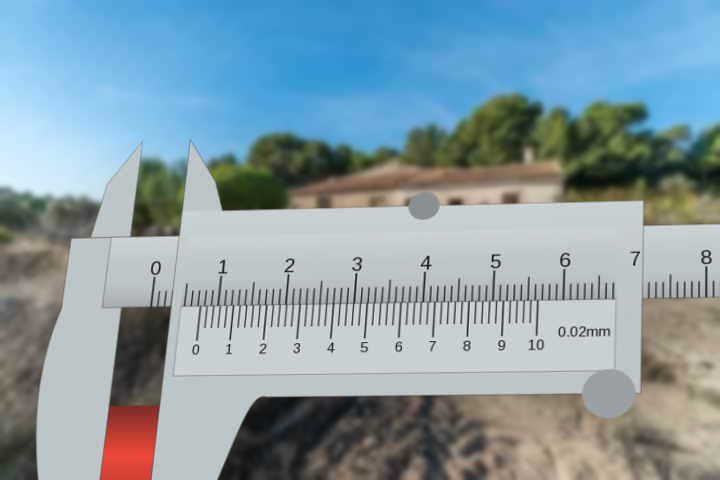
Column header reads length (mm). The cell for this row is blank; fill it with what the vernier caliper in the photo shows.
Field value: 7.4 mm
